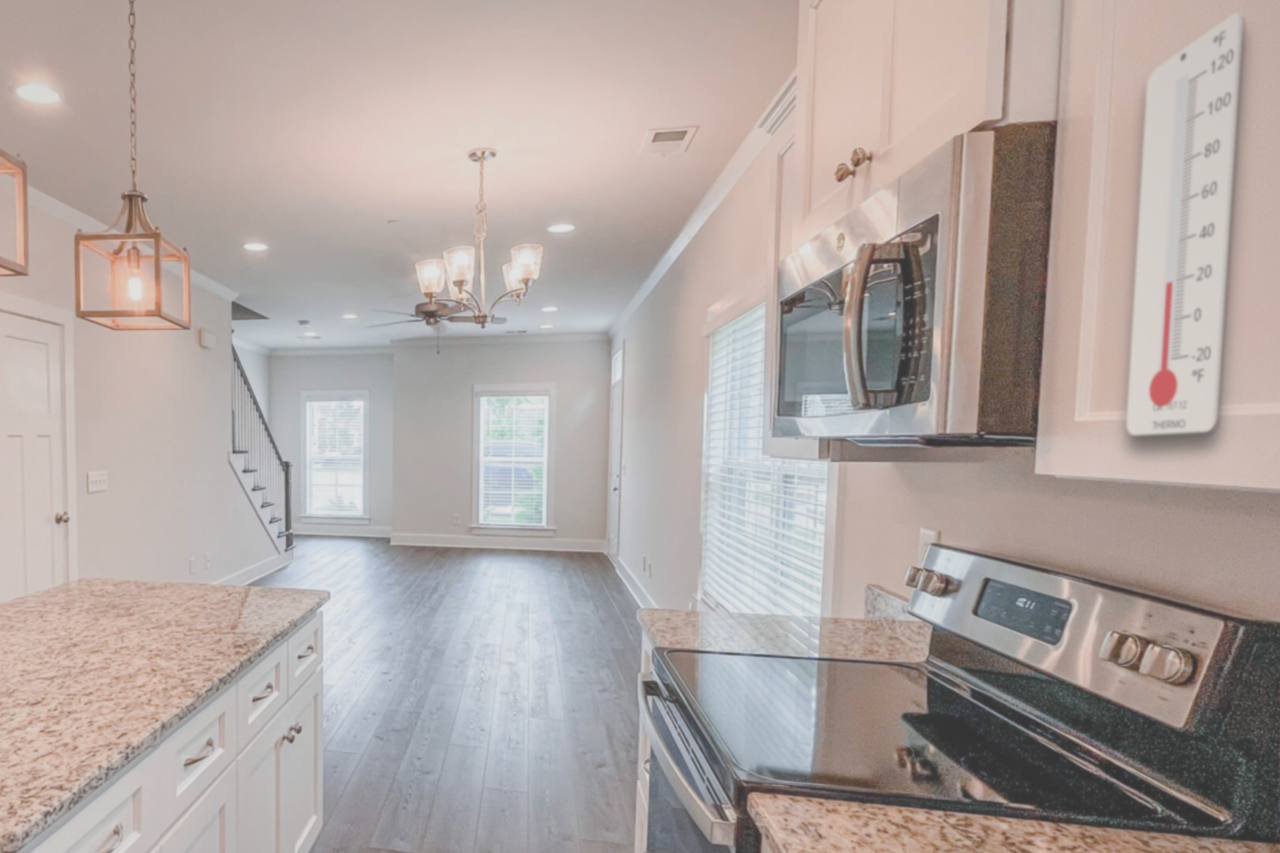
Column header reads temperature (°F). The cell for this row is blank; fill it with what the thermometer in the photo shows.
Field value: 20 °F
